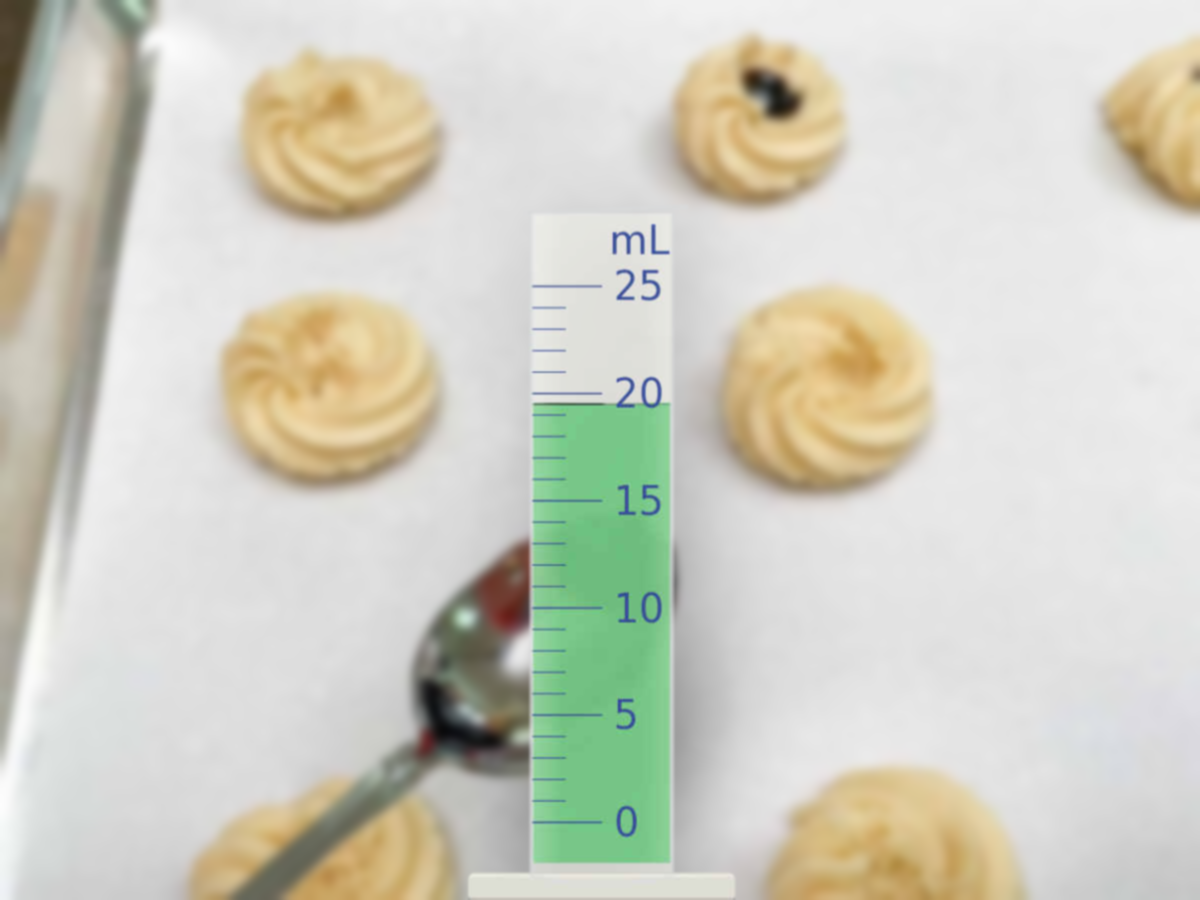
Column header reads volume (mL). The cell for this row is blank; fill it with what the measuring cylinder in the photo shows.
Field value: 19.5 mL
